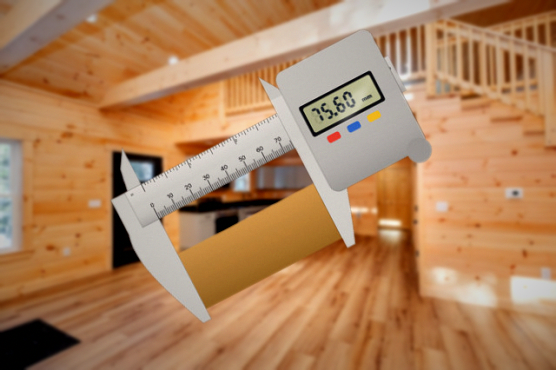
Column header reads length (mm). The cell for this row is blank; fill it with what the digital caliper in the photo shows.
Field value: 75.60 mm
